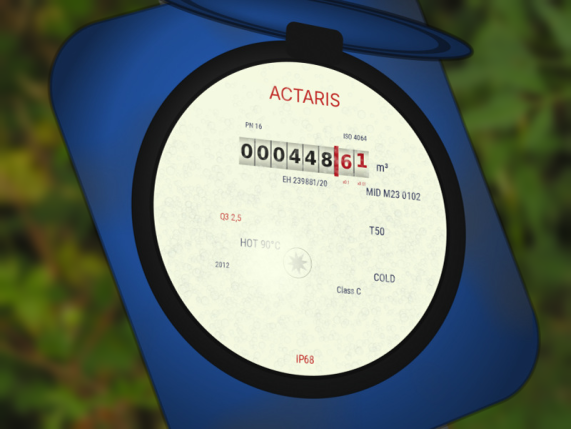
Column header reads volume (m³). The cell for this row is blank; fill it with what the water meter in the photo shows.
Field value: 448.61 m³
